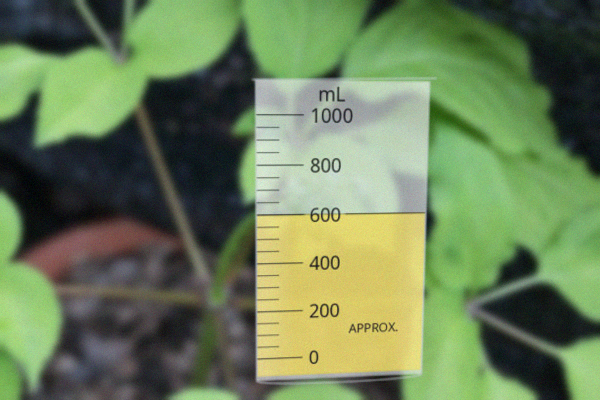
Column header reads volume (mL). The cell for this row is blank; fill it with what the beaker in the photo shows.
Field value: 600 mL
